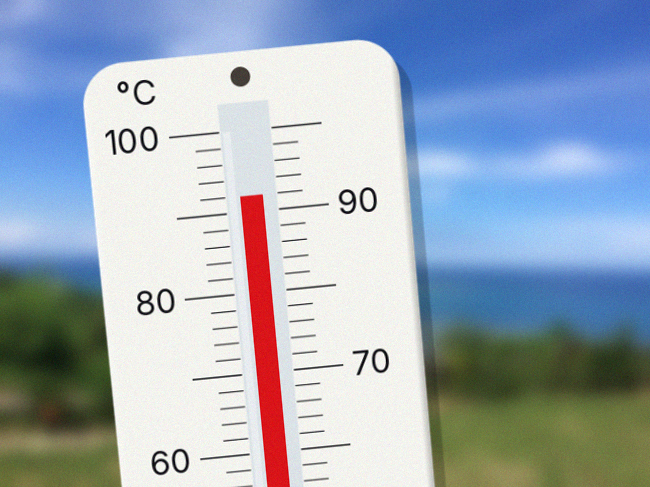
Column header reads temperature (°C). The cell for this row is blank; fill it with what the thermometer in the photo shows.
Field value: 92 °C
